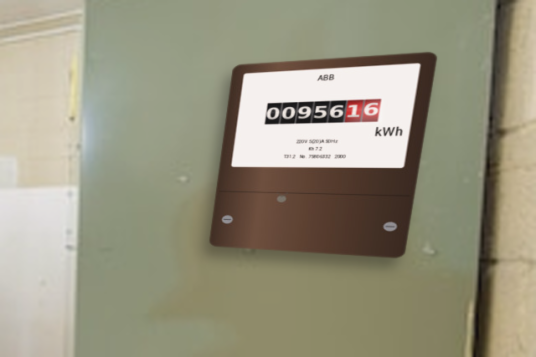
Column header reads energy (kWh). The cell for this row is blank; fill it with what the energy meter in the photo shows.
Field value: 956.16 kWh
